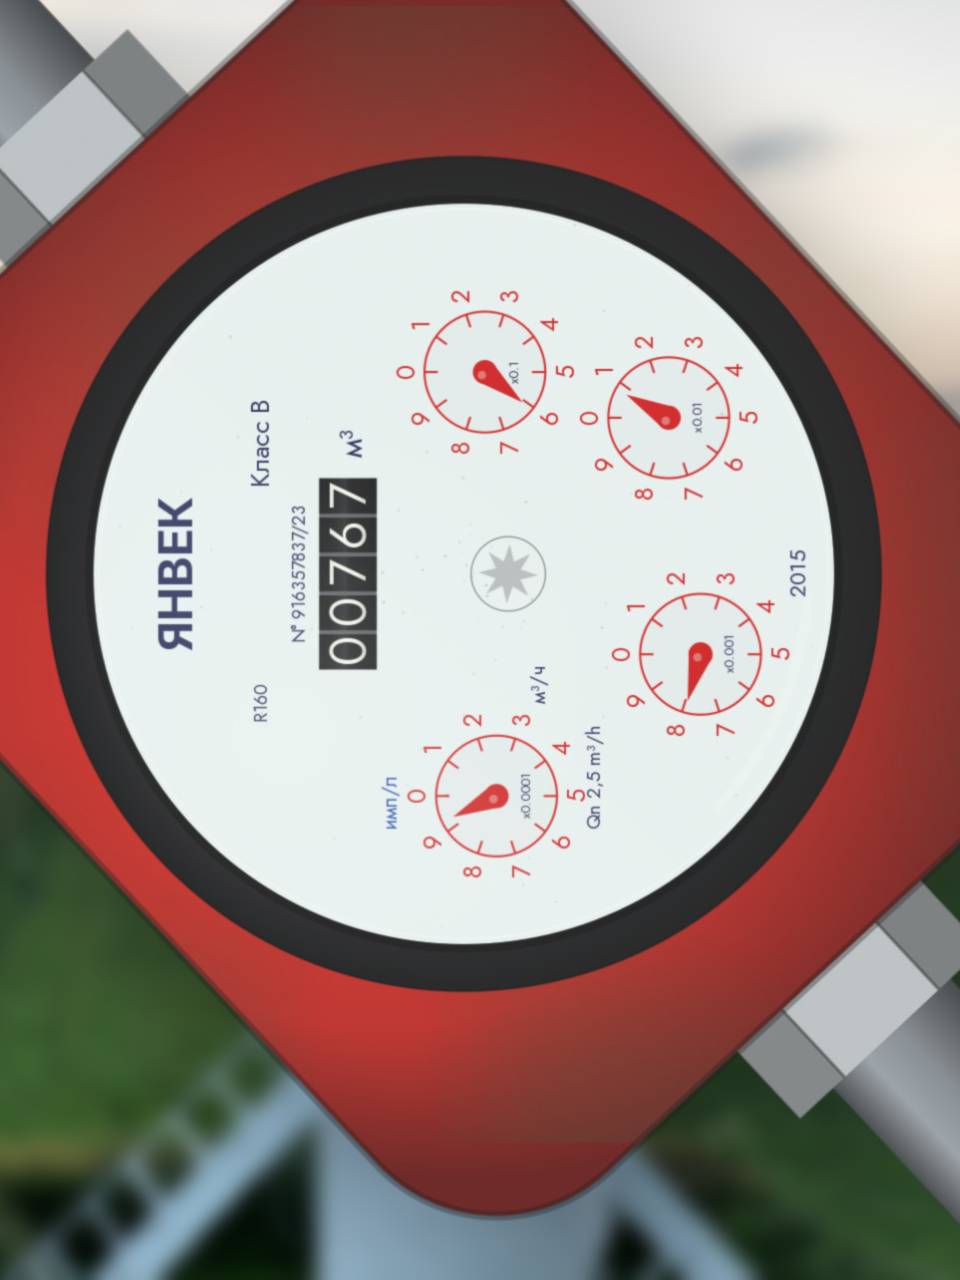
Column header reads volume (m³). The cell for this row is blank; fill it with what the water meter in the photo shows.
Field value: 767.6079 m³
